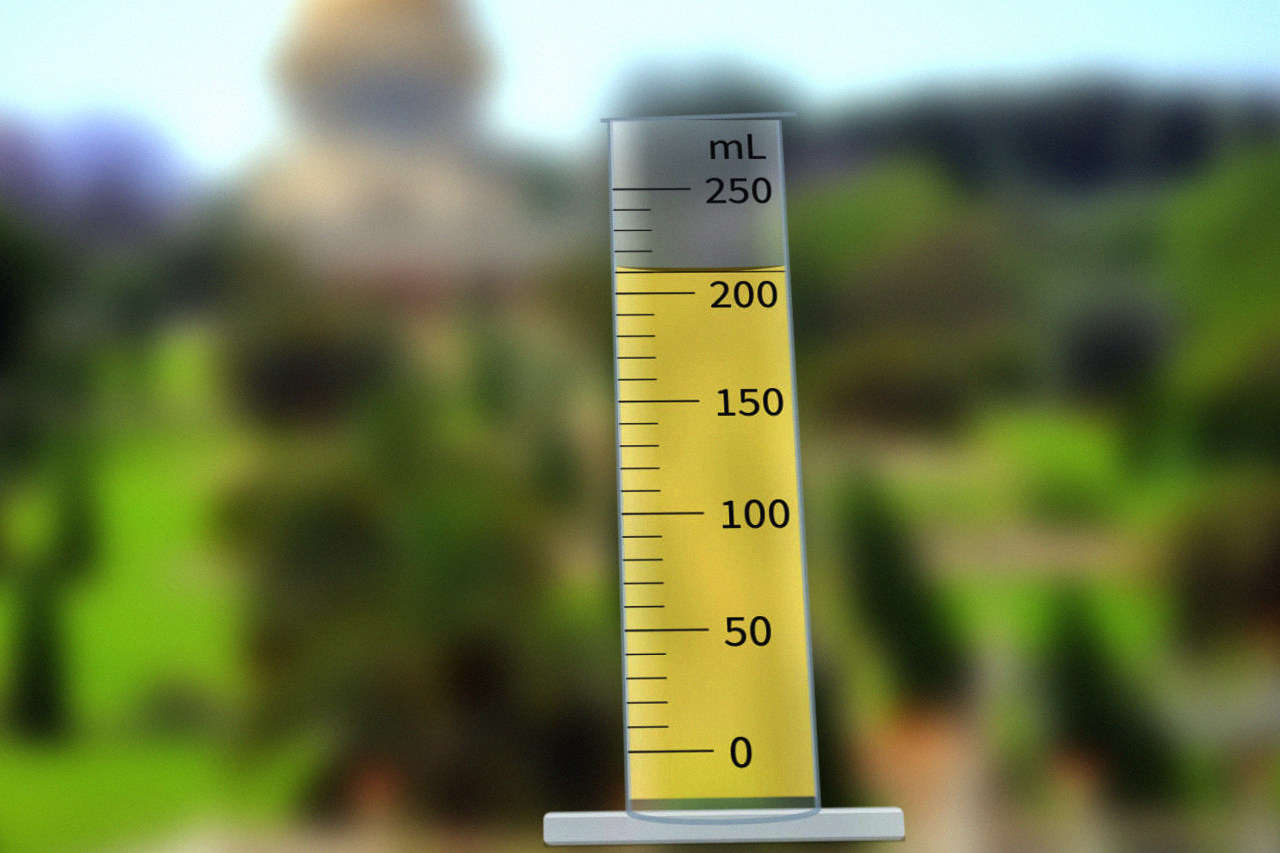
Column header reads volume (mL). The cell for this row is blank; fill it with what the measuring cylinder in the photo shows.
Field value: 210 mL
